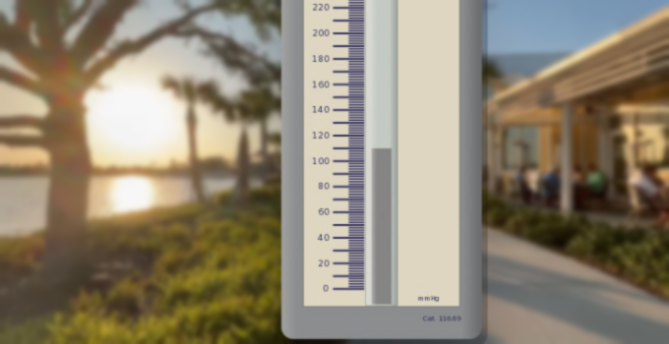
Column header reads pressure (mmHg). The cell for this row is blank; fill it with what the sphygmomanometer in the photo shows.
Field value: 110 mmHg
